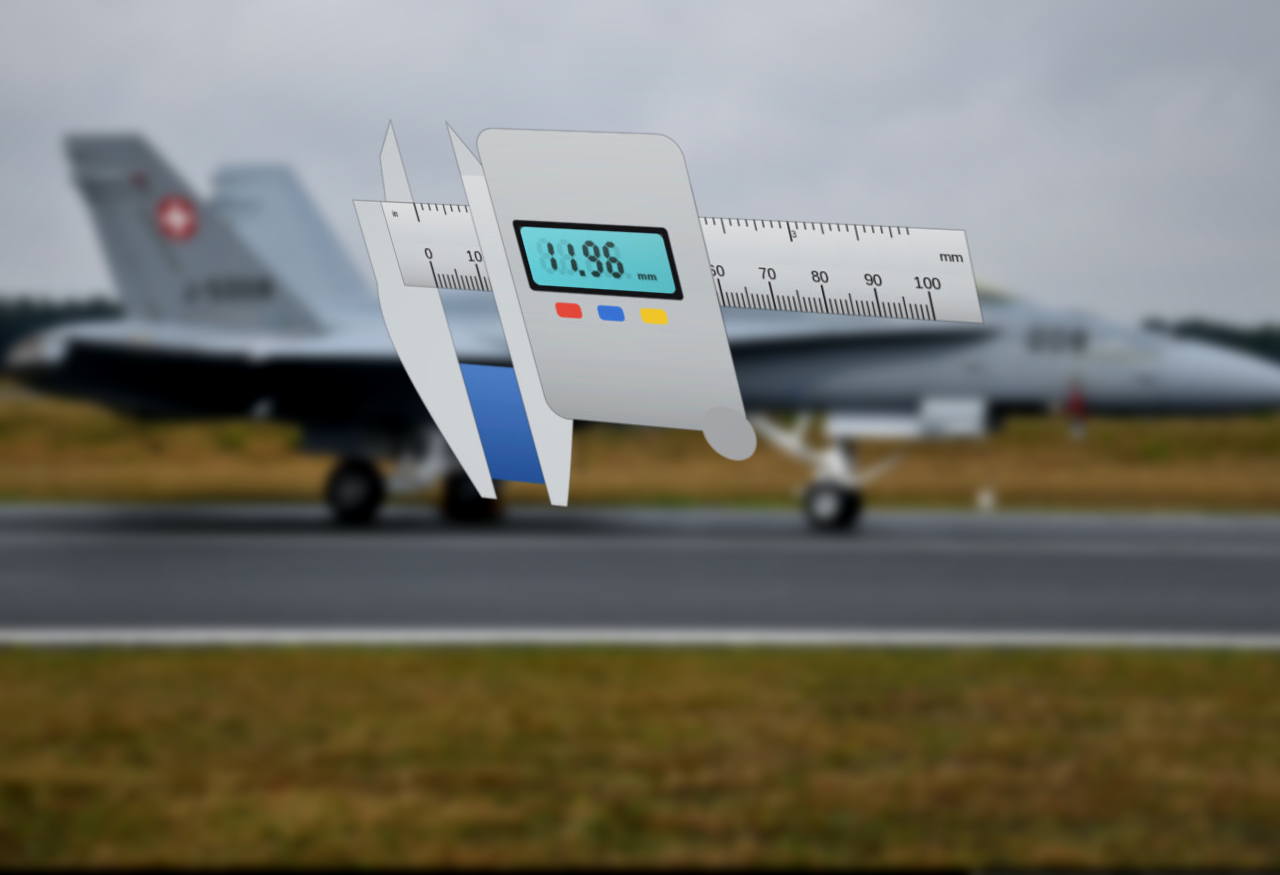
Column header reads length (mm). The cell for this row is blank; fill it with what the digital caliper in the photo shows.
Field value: 11.96 mm
